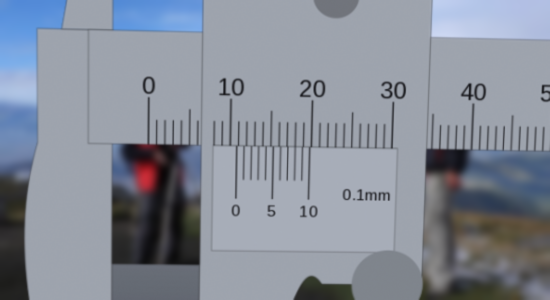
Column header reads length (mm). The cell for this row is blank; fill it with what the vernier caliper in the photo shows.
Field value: 10.8 mm
